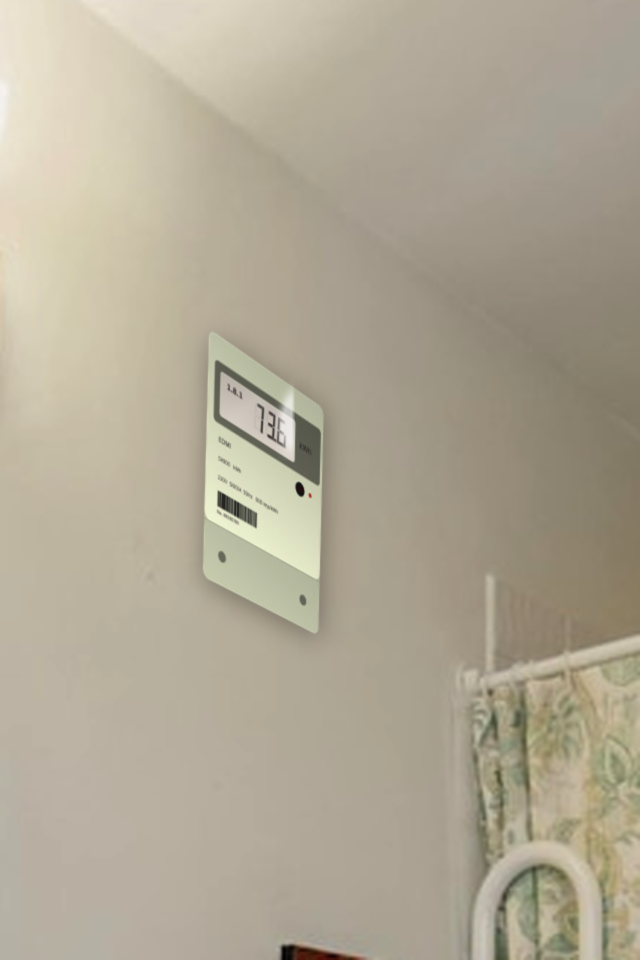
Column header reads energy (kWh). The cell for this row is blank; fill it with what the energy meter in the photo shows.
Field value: 73.6 kWh
